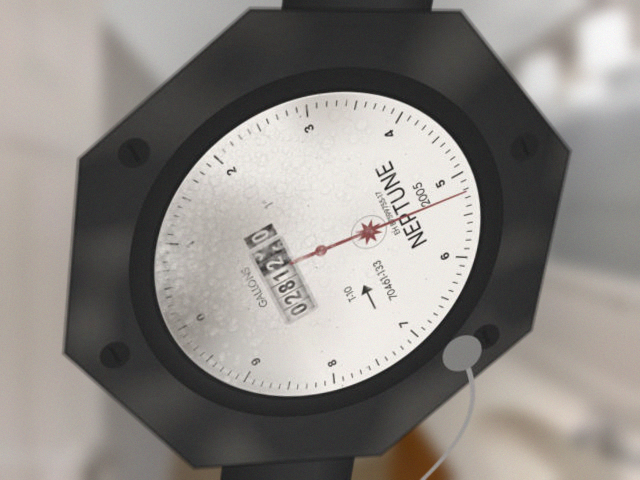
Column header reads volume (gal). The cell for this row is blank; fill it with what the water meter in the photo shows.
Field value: 281255.2 gal
